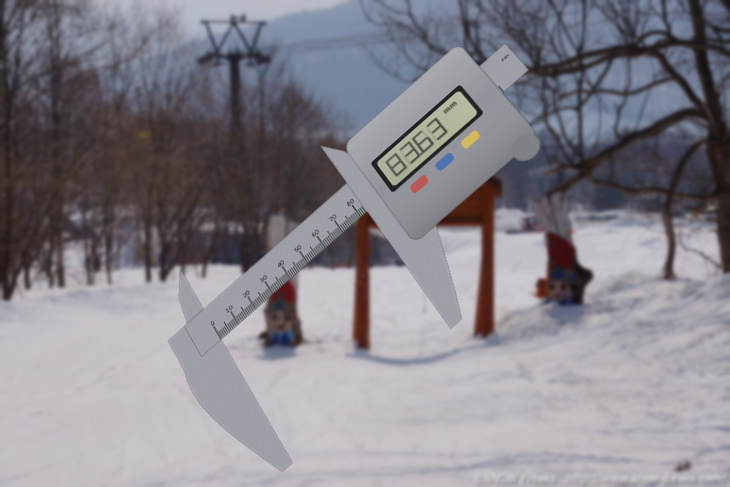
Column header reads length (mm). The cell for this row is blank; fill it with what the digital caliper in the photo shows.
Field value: 83.63 mm
